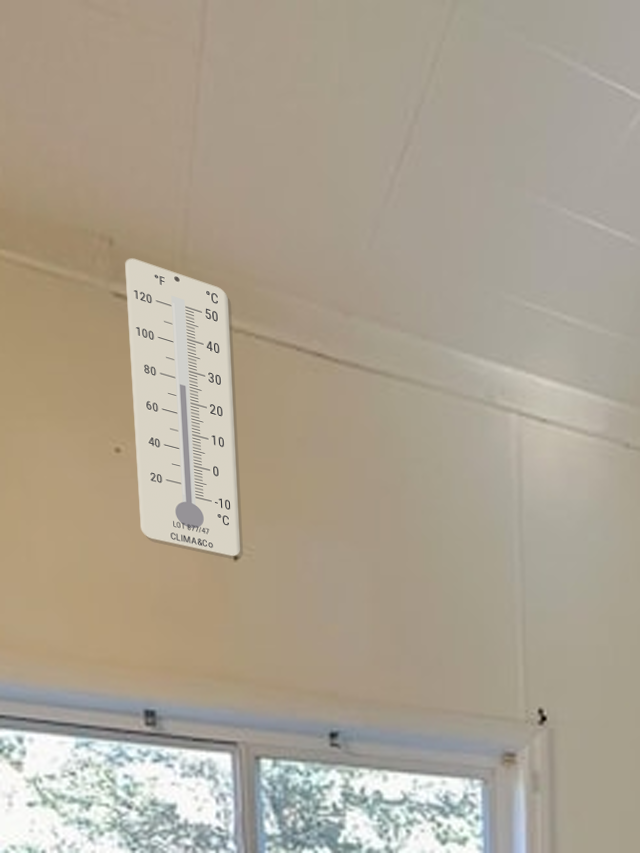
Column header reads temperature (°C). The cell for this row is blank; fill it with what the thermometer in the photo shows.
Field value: 25 °C
